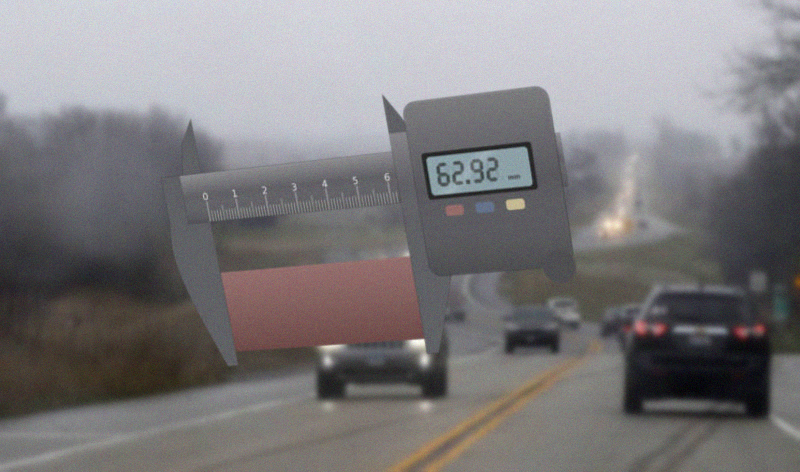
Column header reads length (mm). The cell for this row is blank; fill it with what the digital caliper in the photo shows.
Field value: 62.92 mm
